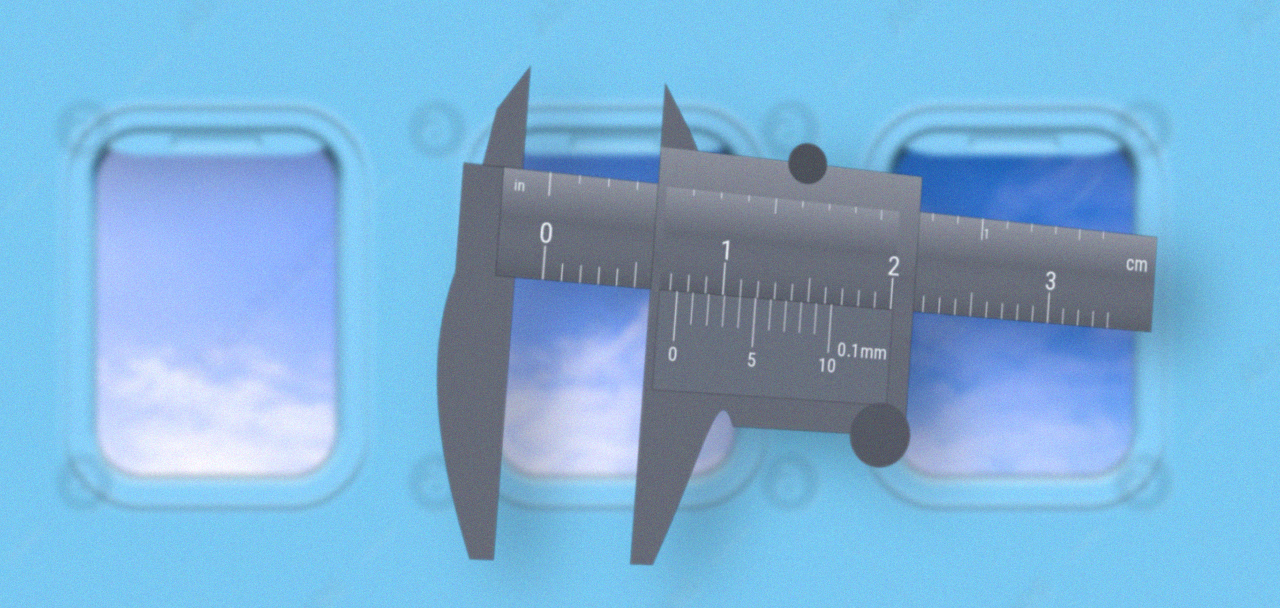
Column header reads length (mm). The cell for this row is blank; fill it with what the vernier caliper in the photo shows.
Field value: 7.4 mm
